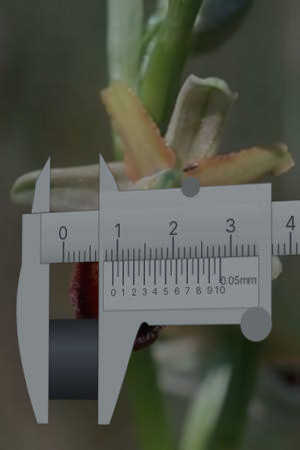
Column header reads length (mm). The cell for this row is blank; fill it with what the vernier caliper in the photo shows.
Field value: 9.2 mm
